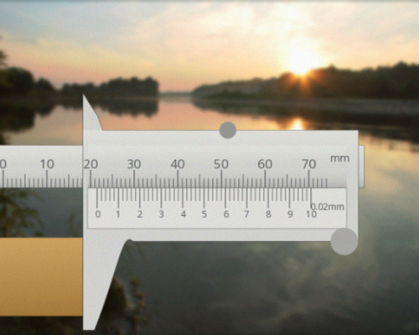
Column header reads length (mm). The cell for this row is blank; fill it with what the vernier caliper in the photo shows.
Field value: 21.5 mm
